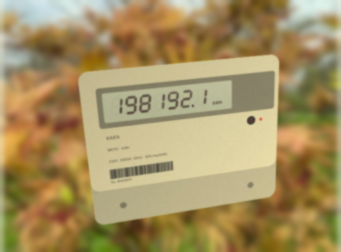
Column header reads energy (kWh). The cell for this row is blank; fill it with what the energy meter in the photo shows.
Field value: 198192.1 kWh
